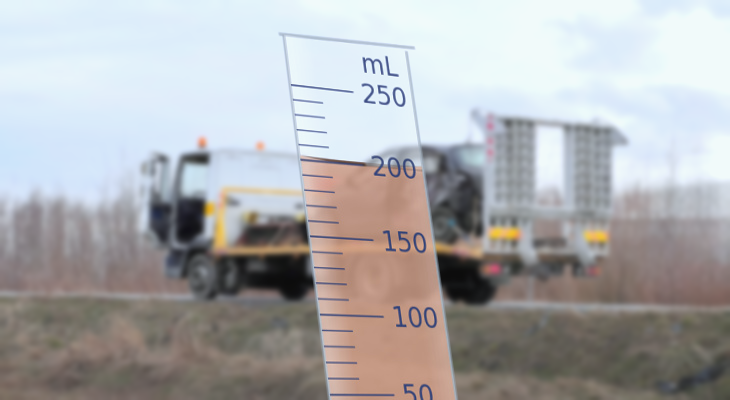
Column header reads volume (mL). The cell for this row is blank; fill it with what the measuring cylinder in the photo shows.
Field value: 200 mL
